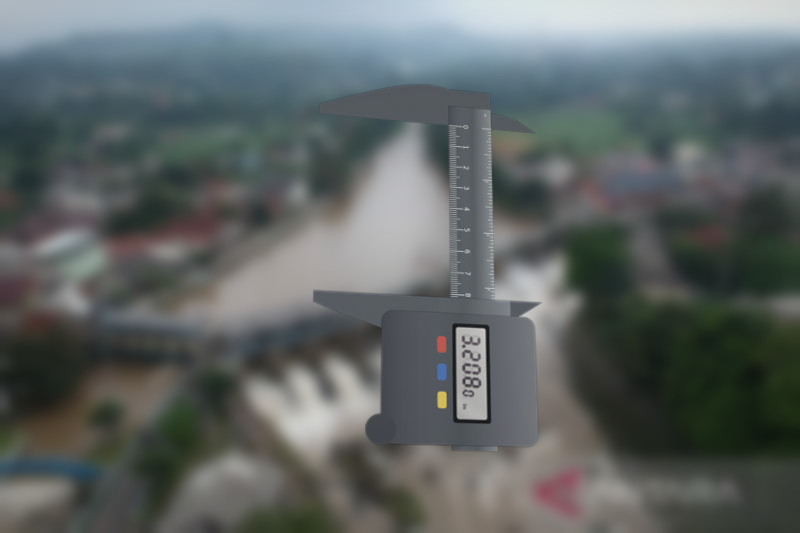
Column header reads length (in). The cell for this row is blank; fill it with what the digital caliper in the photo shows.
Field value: 3.2080 in
